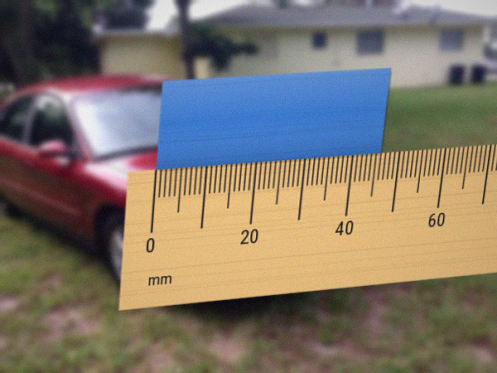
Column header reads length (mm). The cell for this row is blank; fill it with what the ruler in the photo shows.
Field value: 46 mm
